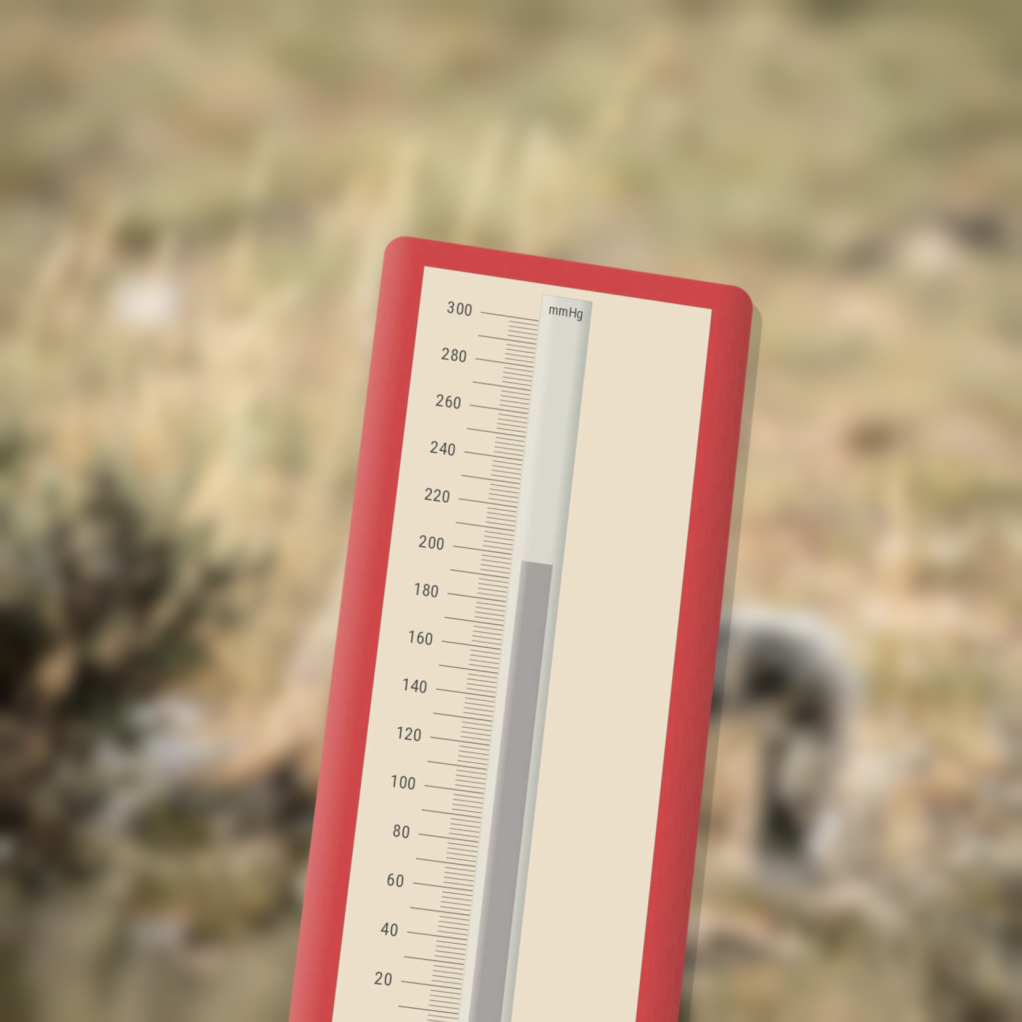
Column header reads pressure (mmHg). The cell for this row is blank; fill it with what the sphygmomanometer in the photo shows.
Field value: 198 mmHg
